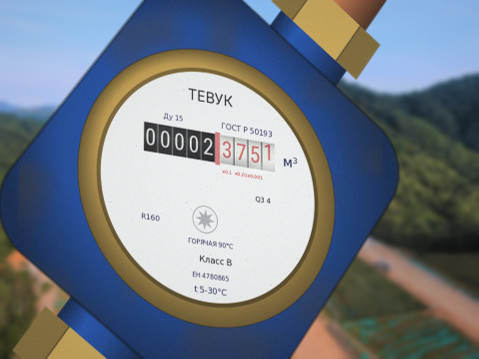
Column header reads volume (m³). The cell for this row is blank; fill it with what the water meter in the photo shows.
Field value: 2.3751 m³
